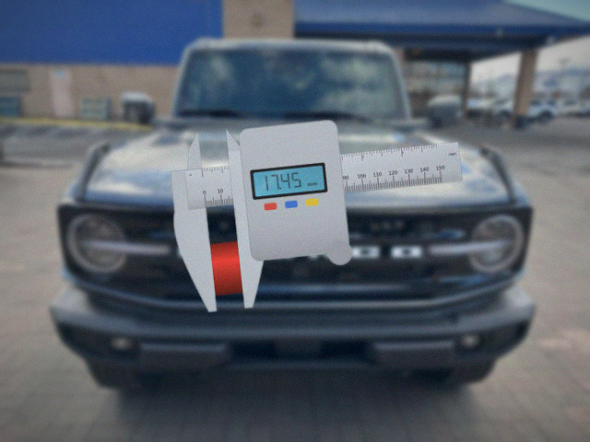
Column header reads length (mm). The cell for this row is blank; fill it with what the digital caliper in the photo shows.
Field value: 17.45 mm
